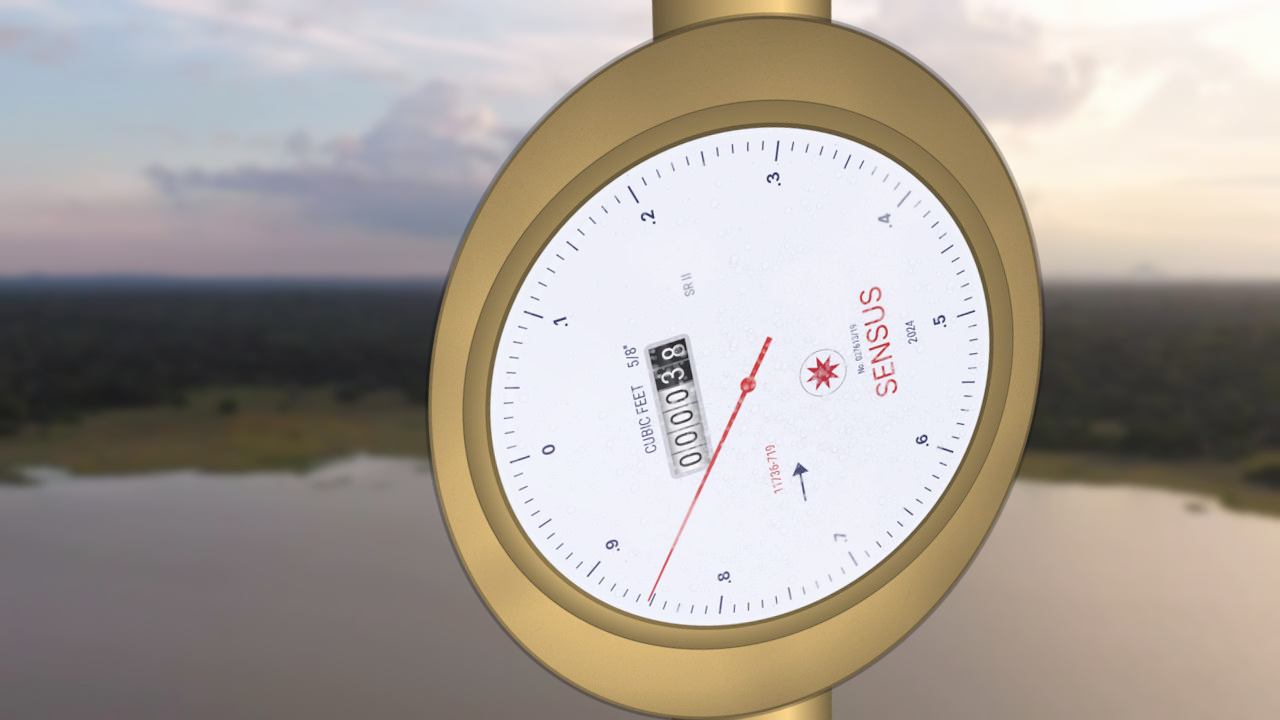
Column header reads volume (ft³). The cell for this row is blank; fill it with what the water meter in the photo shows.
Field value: 37.85 ft³
